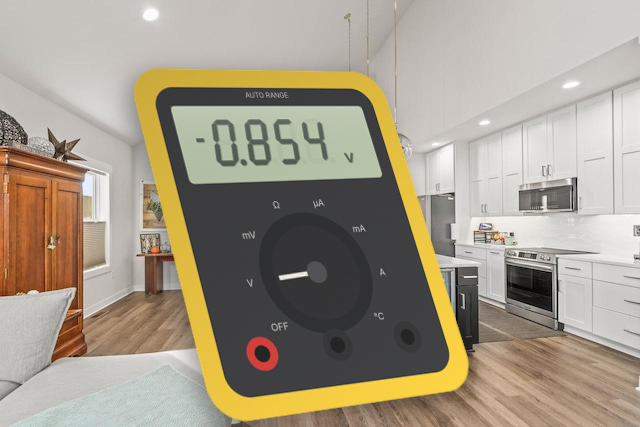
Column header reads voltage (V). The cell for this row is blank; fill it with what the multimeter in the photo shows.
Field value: -0.854 V
